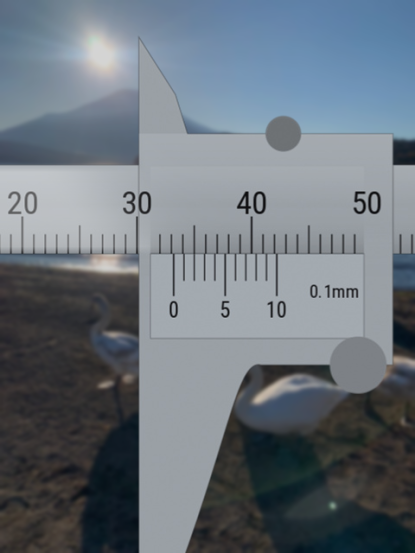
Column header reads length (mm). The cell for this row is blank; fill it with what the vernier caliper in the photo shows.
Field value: 33.2 mm
